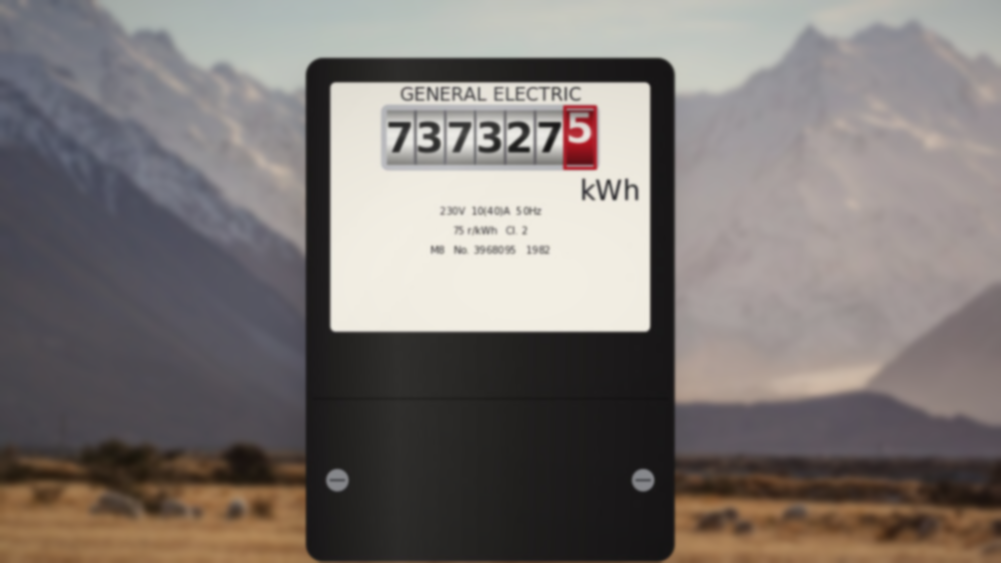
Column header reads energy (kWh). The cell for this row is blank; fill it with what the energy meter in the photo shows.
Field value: 737327.5 kWh
